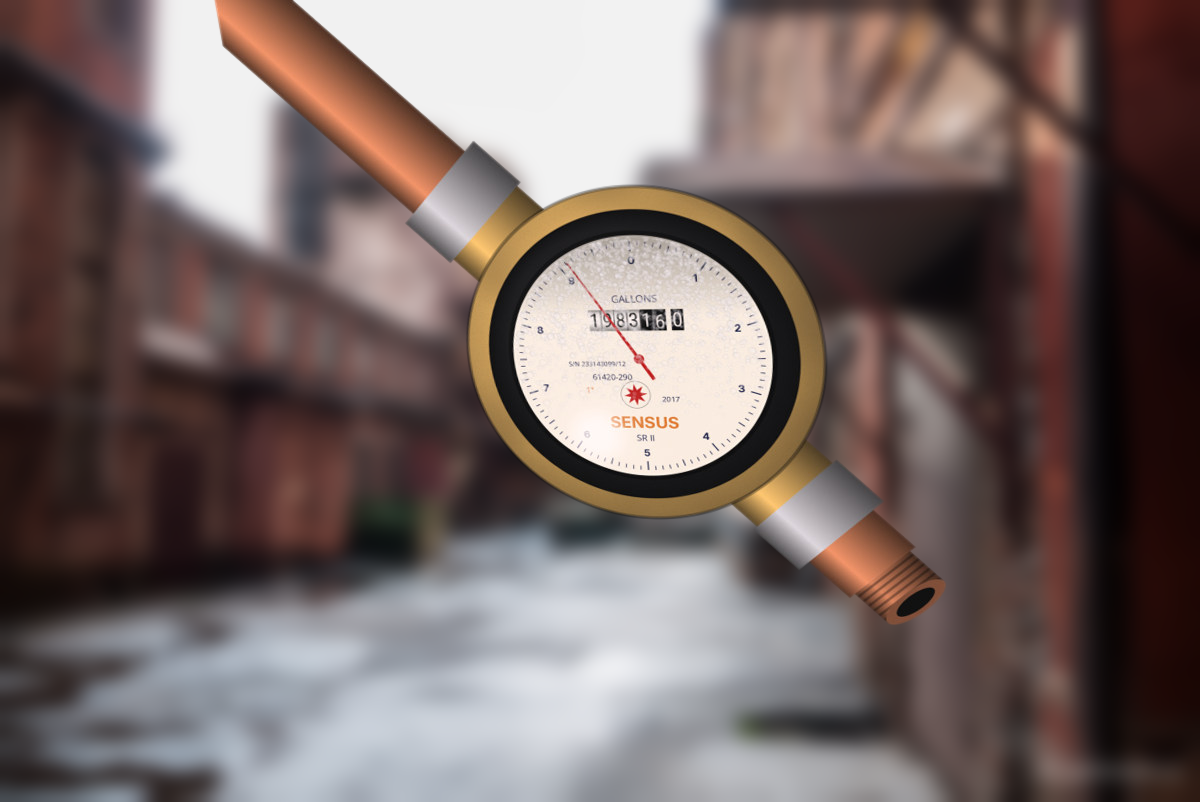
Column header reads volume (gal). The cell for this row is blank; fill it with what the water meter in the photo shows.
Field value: 1983159.1 gal
